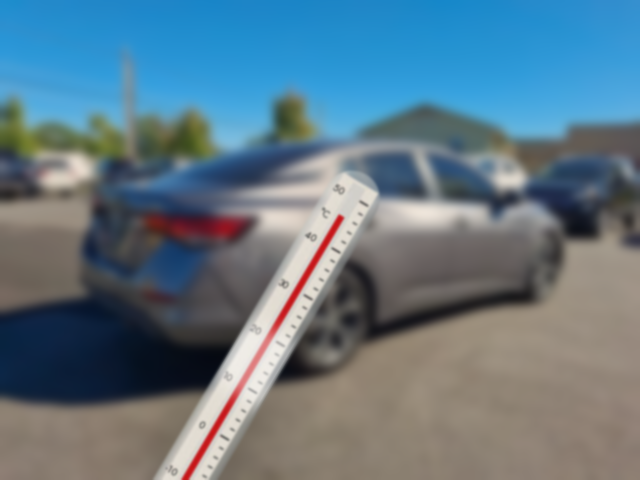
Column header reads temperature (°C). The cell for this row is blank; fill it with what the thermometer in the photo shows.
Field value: 46 °C
